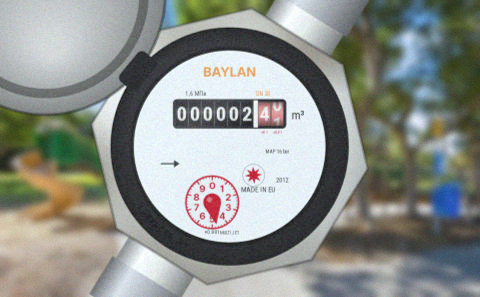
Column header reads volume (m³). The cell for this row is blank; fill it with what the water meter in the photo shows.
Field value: 2.404 m³
